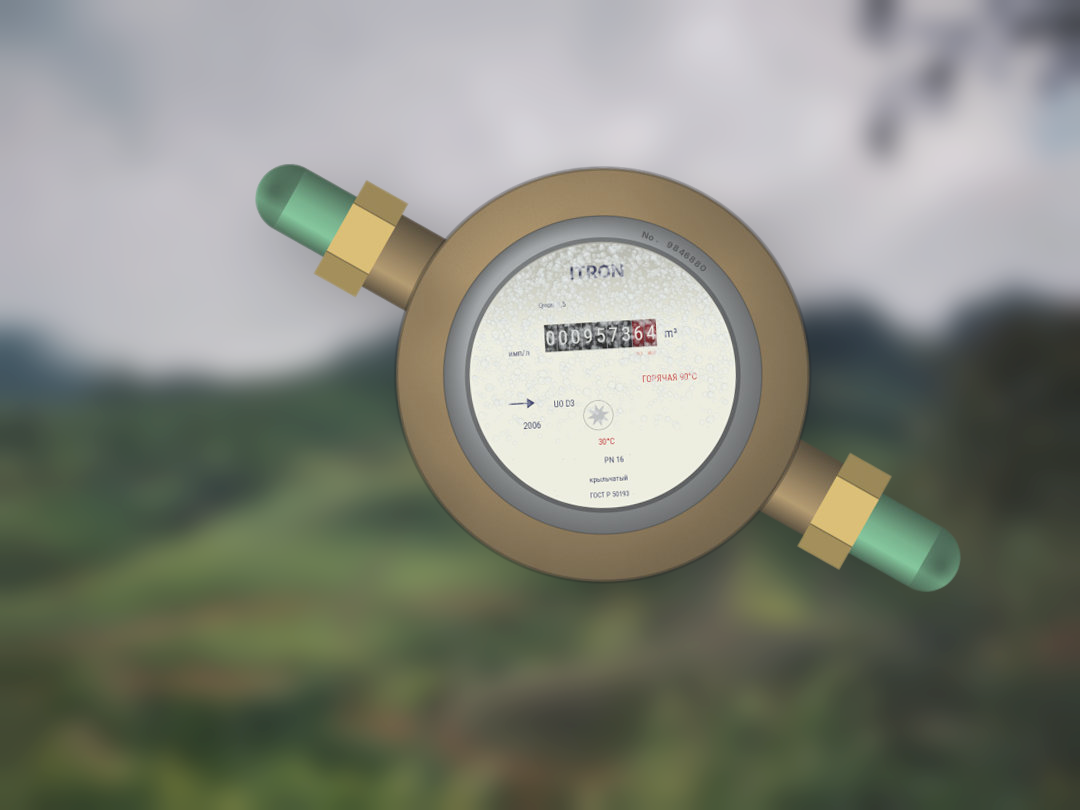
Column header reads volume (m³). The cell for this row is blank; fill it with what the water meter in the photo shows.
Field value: 9573.64 m³
